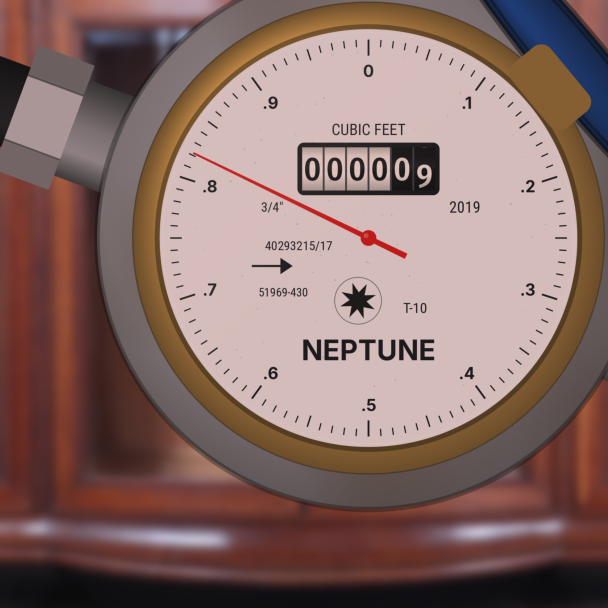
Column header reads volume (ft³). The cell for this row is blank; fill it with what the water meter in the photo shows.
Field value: 8.82 ft³
